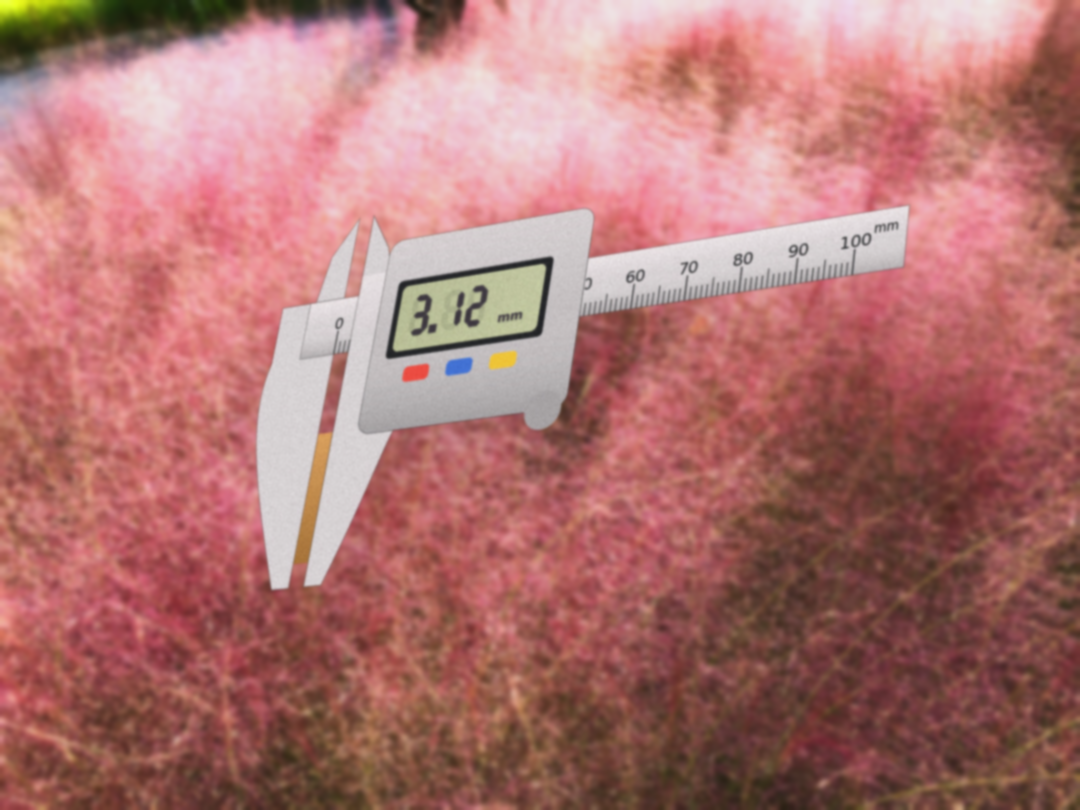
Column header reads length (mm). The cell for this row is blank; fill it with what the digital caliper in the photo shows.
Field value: 3.12 mm
